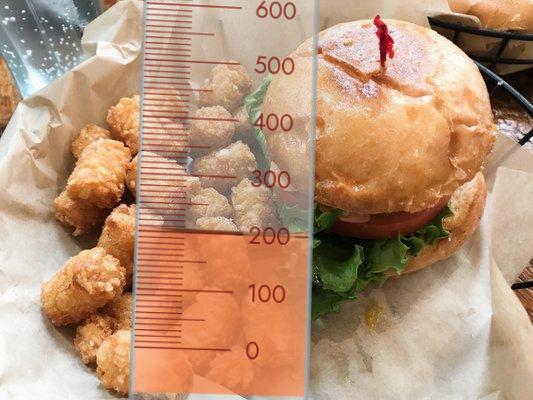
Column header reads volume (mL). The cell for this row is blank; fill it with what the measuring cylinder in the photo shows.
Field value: 200 mL
